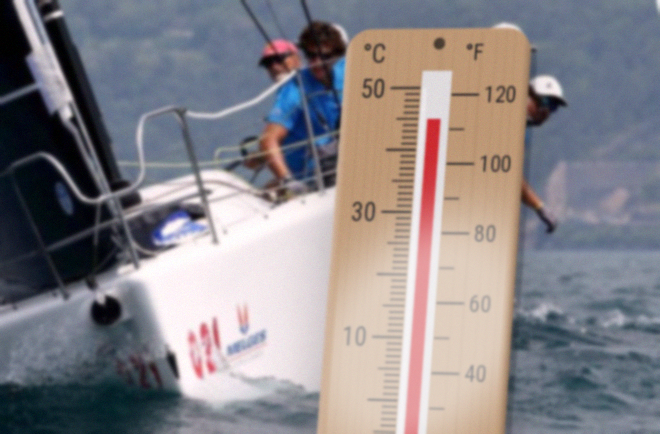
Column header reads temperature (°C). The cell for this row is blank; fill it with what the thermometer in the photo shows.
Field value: 45 °C
